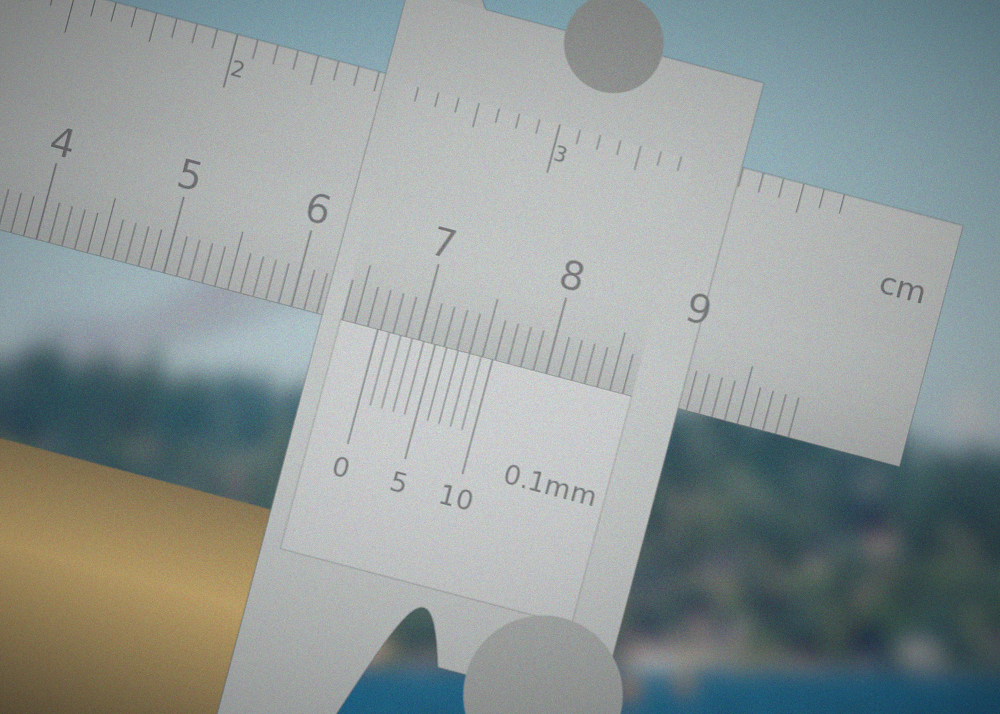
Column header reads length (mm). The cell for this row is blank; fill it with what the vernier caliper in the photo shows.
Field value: 66.8 mm
